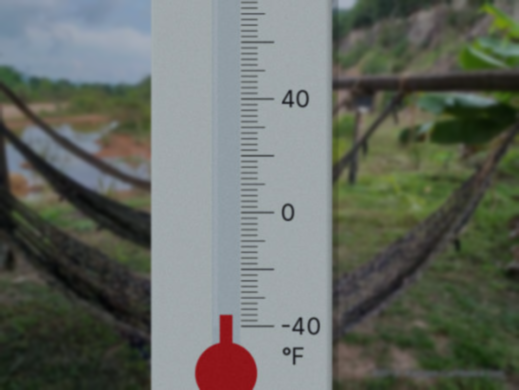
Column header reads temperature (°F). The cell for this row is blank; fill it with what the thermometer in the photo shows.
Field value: -36 °F
